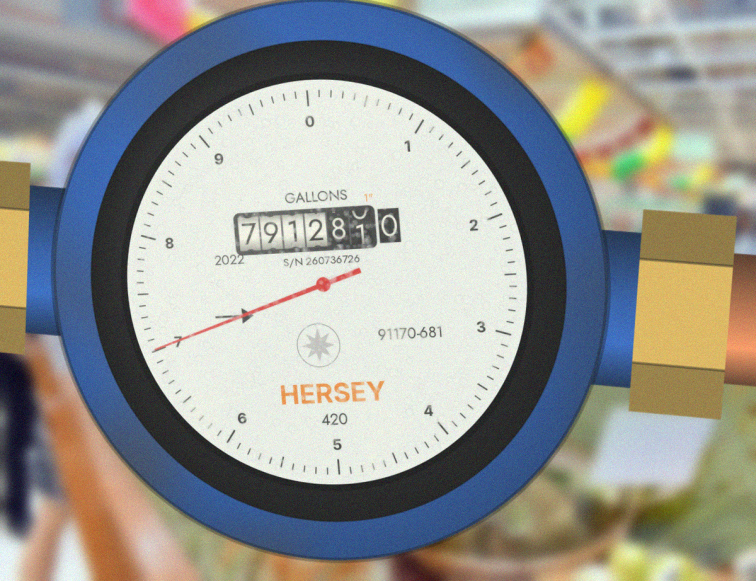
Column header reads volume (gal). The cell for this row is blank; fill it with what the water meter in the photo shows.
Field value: 7912807.0 gal
